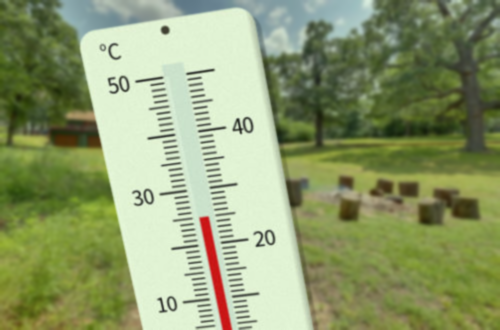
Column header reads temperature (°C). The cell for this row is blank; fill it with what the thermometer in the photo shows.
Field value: 25 °C
